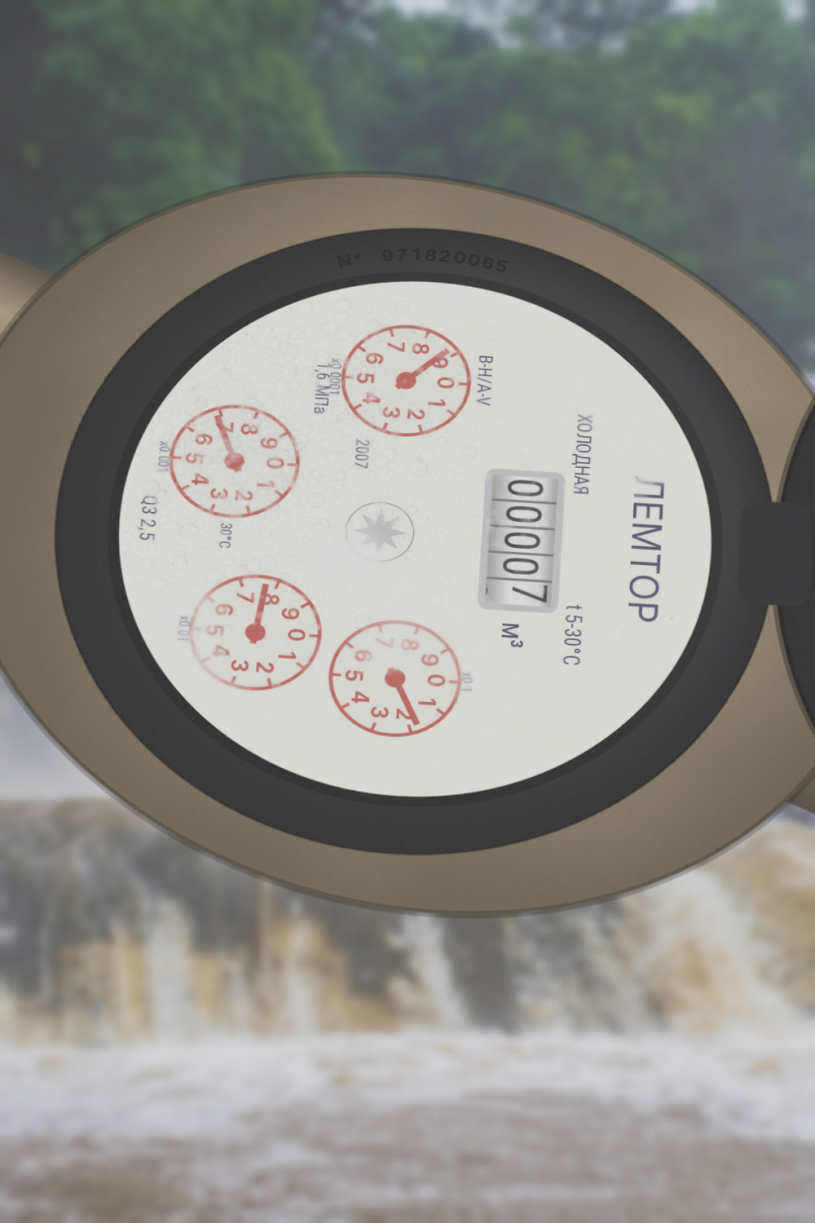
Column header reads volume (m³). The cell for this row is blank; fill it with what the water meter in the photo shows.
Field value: 7.1768 m³
